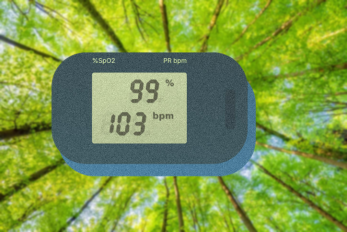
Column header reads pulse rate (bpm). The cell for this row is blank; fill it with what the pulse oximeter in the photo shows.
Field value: 103 bpm
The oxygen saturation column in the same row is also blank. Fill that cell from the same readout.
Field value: 99 %
